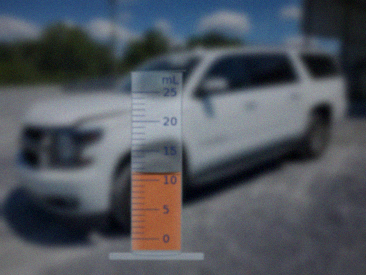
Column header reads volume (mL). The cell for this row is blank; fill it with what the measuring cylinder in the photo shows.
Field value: 11 mL
